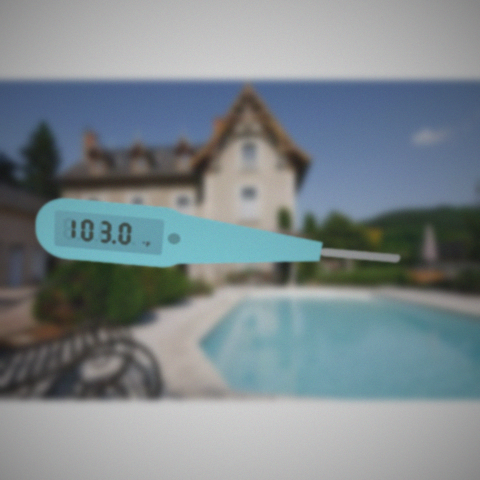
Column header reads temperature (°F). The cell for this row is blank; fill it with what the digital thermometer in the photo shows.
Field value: 103.0 °F
